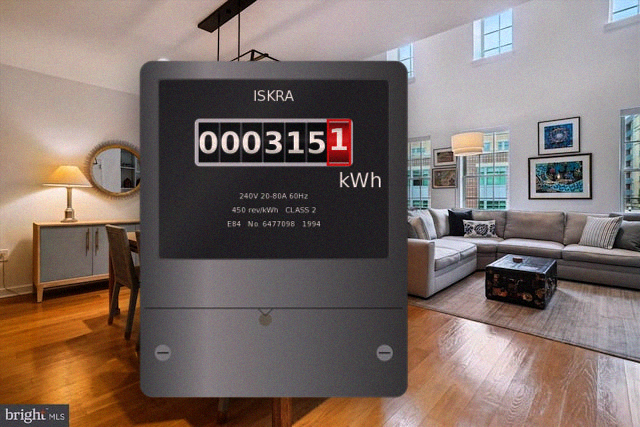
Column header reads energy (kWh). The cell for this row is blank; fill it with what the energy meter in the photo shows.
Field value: 315.1 kWh
